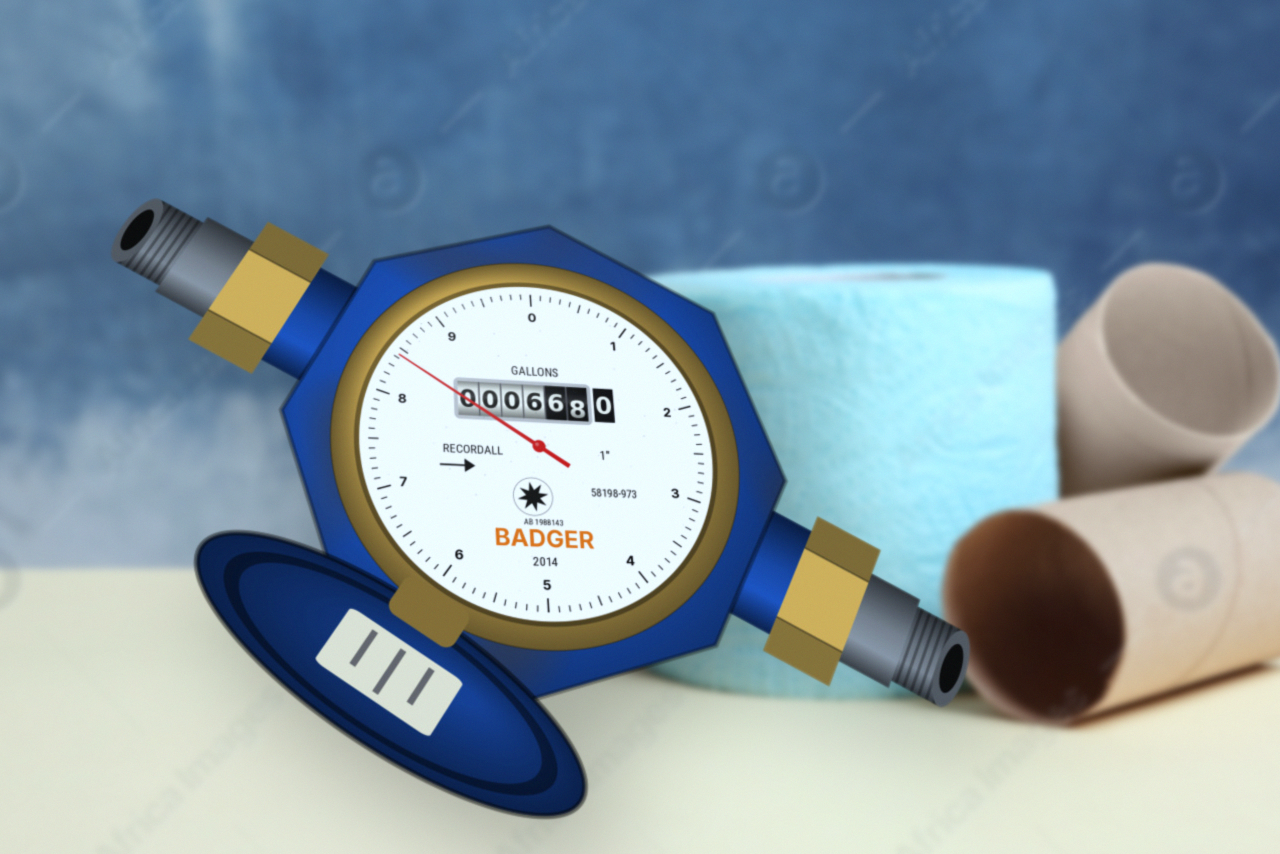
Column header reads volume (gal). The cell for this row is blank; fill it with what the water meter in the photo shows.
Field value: 6678.4 gal
